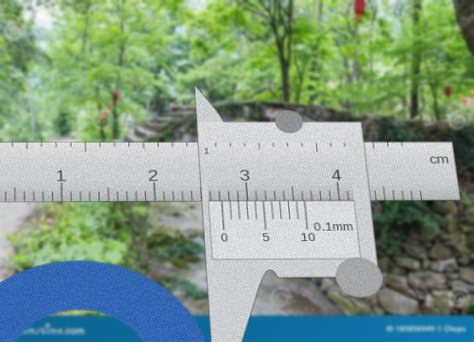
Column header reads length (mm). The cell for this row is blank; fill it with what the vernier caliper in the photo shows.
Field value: 27.2 mm
